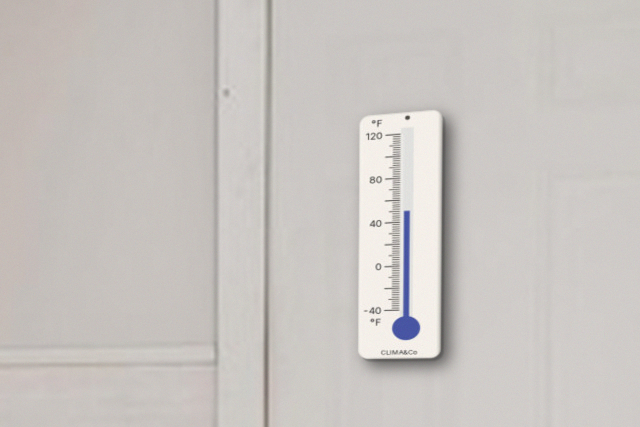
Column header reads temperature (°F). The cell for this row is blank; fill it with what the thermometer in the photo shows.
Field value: 50 °F
